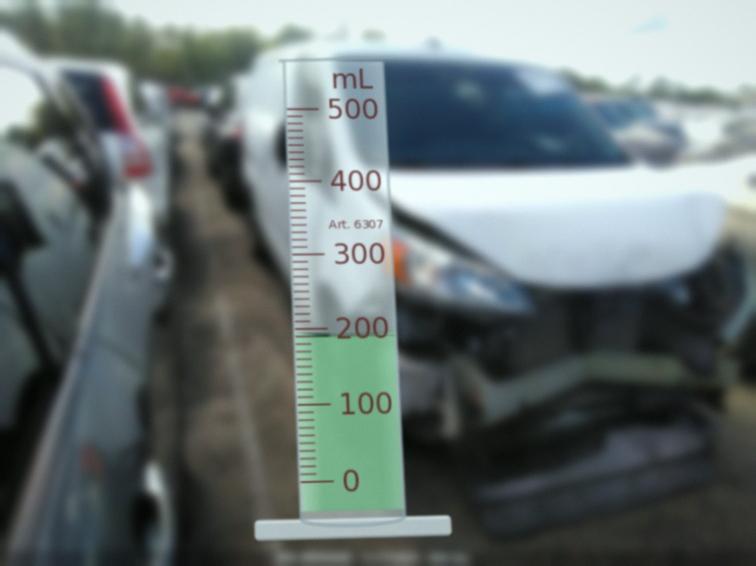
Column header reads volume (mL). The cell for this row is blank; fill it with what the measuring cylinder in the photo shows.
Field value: 190 mL
